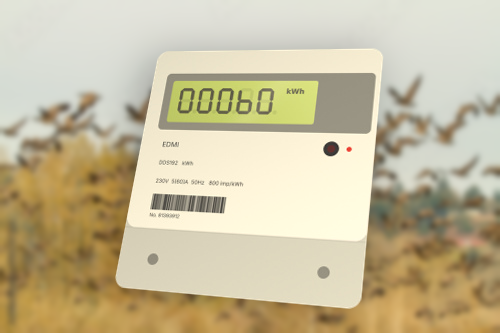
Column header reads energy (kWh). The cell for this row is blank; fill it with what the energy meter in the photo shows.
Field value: 60 kWh
